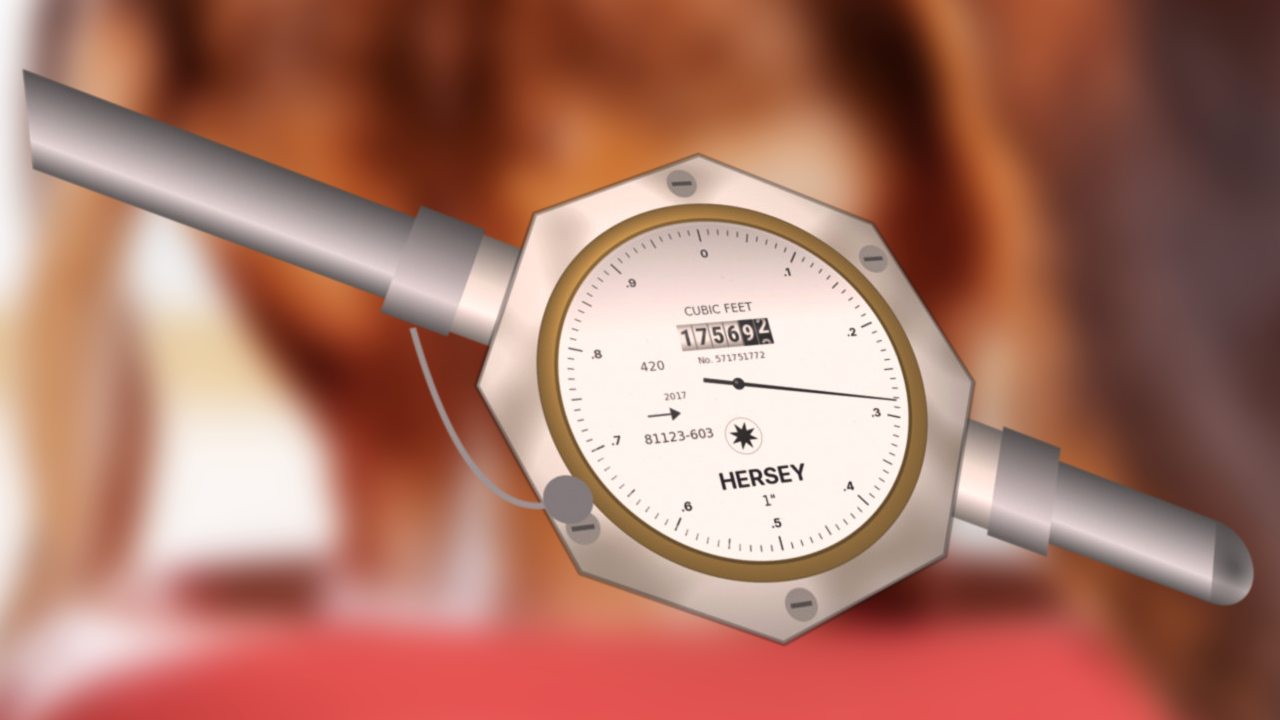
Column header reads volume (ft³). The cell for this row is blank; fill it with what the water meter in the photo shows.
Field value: 175692.28 ft³
